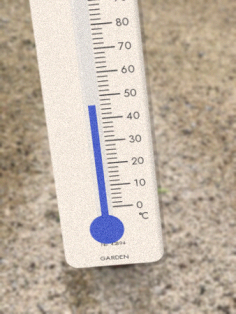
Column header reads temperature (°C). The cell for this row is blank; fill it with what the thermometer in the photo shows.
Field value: 46 °C
